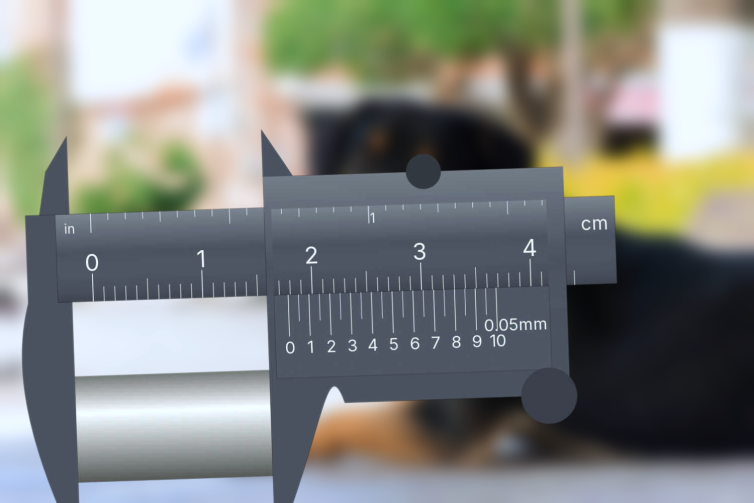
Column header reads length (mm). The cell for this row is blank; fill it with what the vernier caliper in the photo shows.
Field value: 17.8 mm
